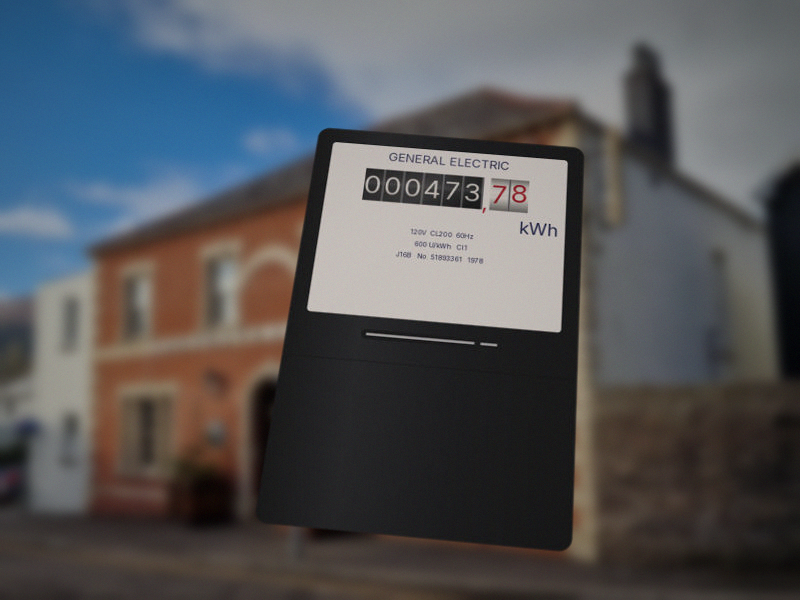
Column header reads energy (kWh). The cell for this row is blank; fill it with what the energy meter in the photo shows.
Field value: 473.78 kWh
